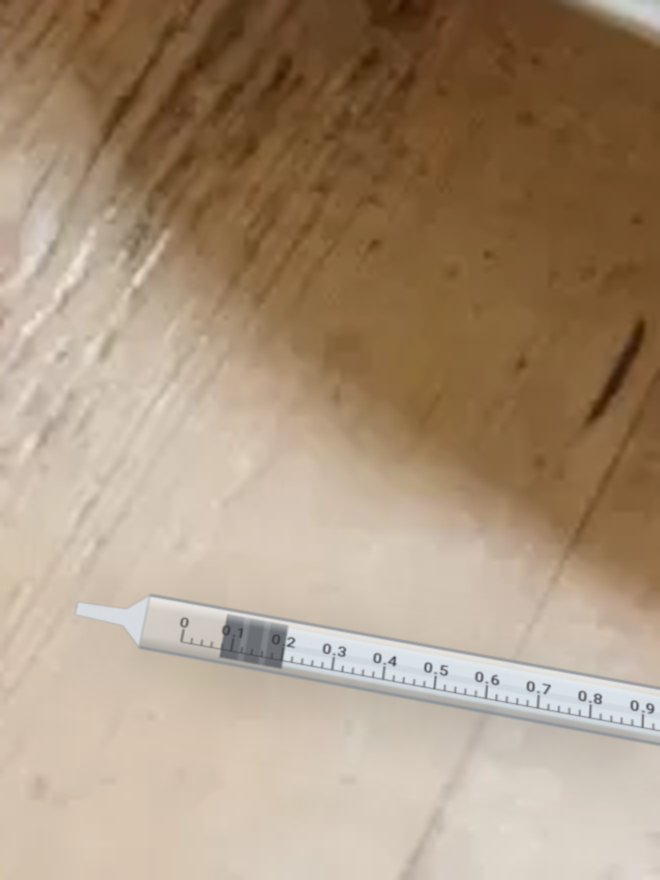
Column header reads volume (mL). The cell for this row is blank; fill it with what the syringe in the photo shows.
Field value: 0.08 mL
